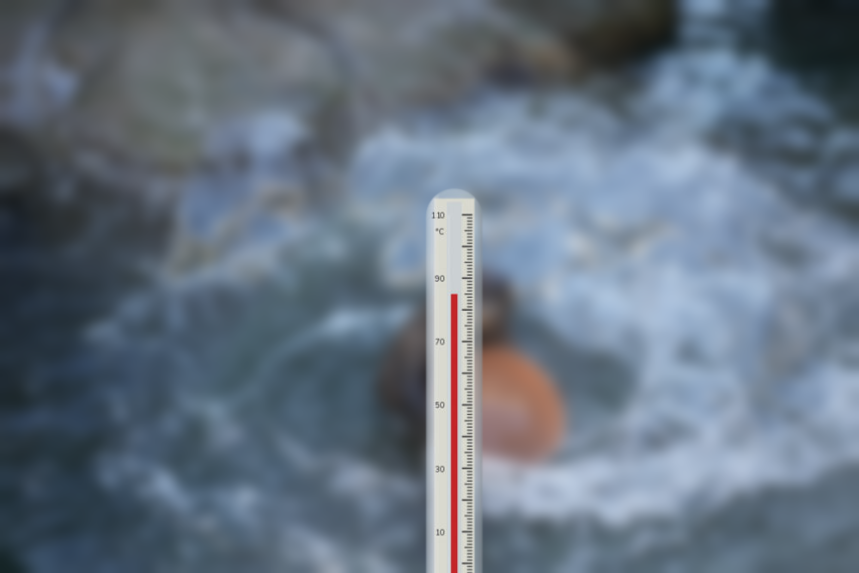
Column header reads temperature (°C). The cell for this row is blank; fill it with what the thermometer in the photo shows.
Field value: 85 °C
